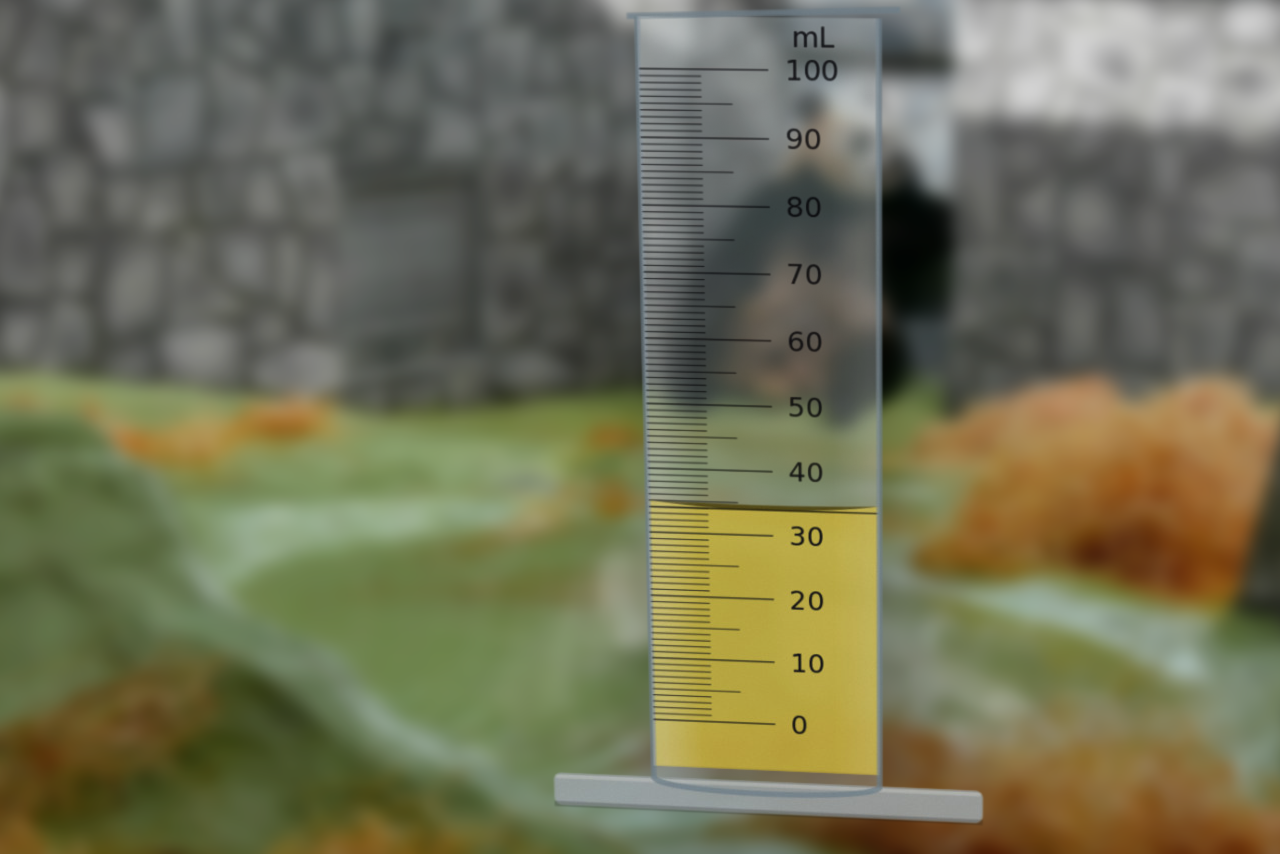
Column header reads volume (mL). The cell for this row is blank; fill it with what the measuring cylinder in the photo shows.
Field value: 34 mL
